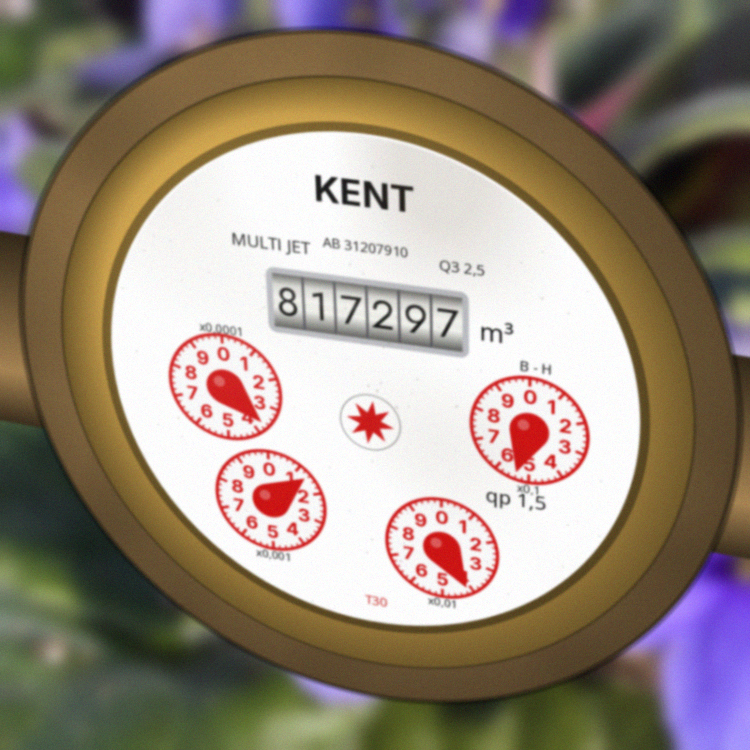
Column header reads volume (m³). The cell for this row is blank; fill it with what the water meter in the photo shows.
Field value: 817297.5413 m³
